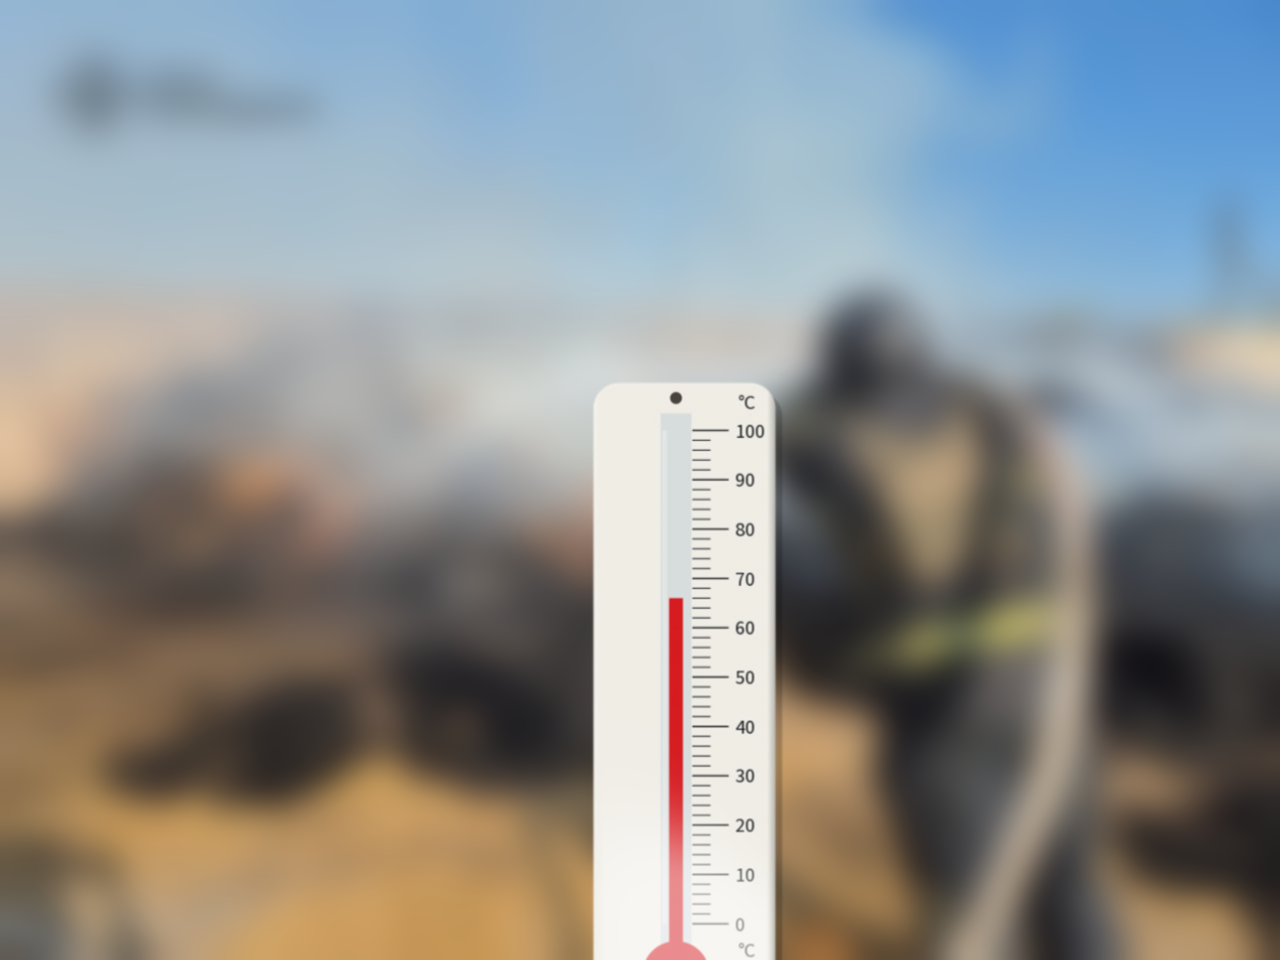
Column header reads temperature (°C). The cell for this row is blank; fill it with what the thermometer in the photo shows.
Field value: 66 °C
